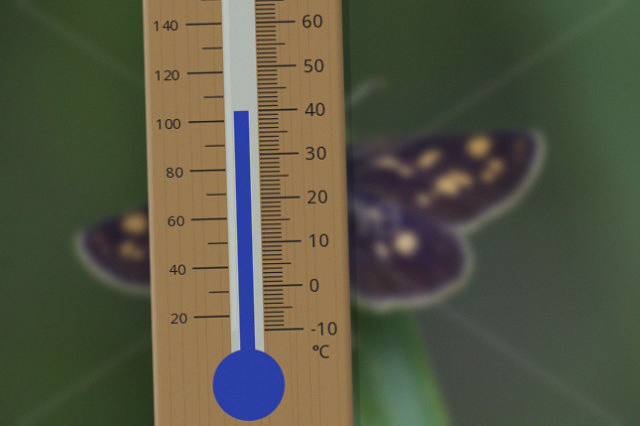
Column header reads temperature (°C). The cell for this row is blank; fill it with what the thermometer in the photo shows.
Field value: 40 °C
